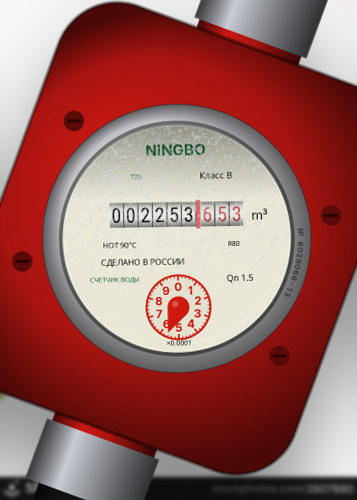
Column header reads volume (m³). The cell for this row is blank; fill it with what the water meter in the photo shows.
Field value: 2253.6535 m³
